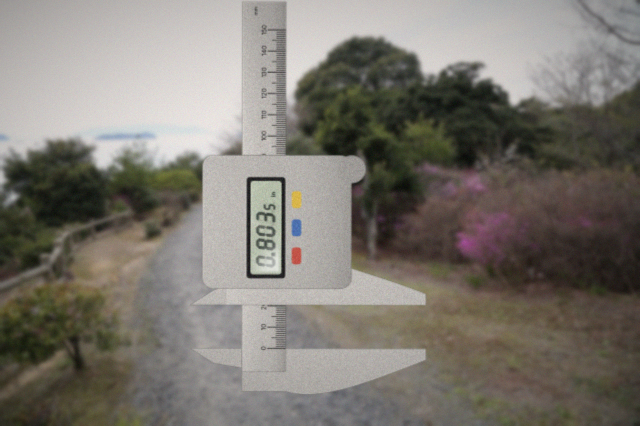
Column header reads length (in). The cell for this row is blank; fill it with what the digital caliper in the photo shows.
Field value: 0.8035 in
